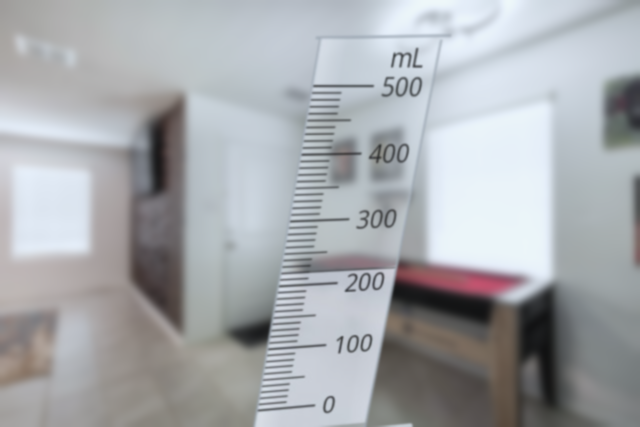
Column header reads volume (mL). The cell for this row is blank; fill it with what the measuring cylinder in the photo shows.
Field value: 220 mL
